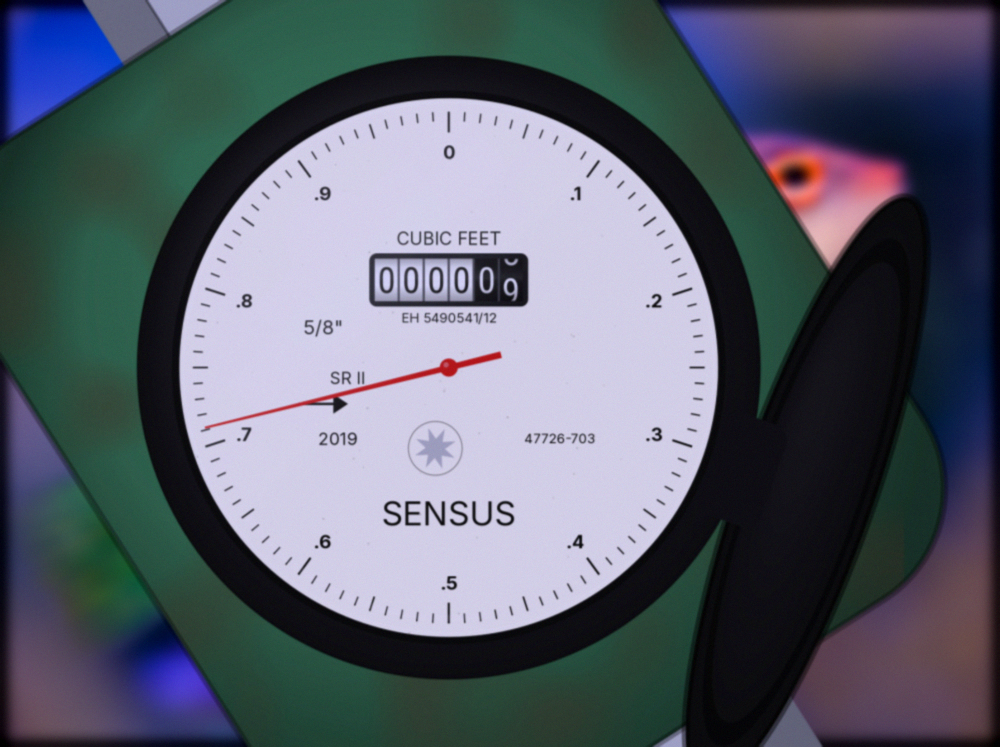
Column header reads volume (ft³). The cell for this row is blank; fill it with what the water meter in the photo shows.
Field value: 8.71 ft³
